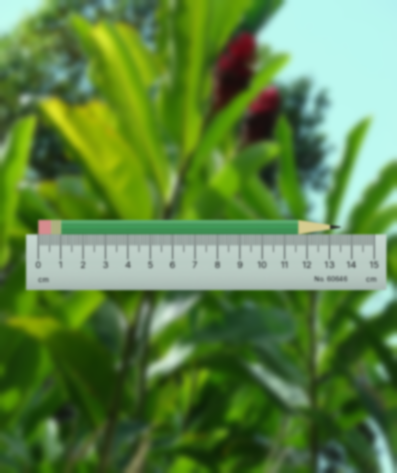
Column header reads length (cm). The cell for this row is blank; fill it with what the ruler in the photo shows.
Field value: 13.5 cm
